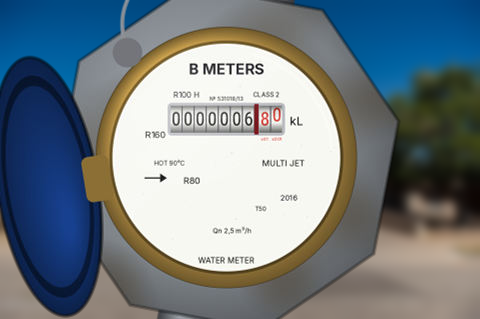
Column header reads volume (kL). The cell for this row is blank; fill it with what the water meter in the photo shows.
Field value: 6.80 kL
